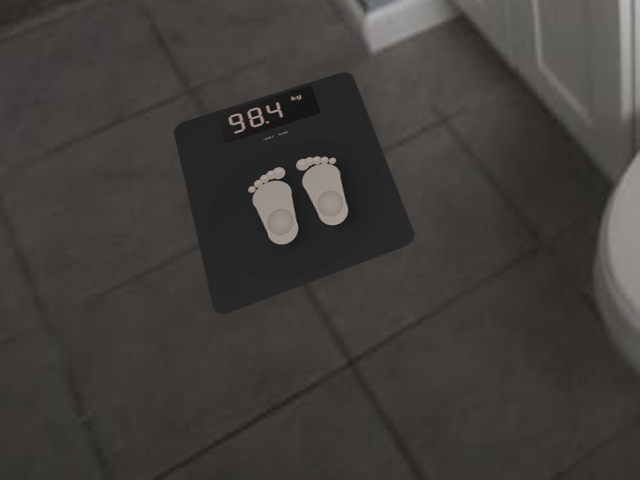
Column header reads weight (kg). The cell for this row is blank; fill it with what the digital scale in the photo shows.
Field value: 98.4 kg
